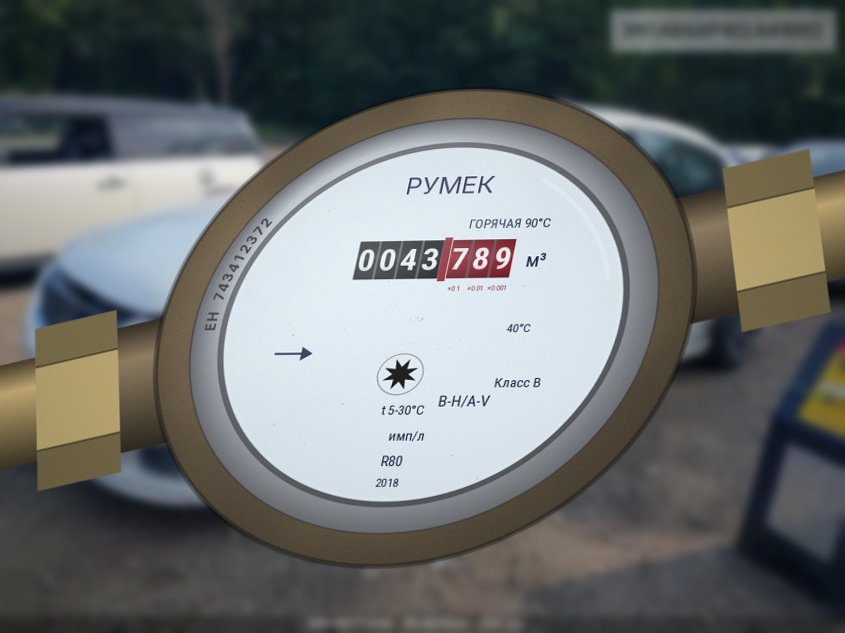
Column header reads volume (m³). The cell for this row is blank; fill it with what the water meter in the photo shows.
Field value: 43.789 m³
